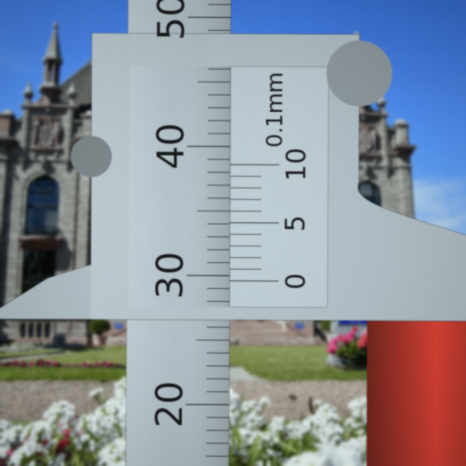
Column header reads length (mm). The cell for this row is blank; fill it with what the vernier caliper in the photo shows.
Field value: 29.6 mm
